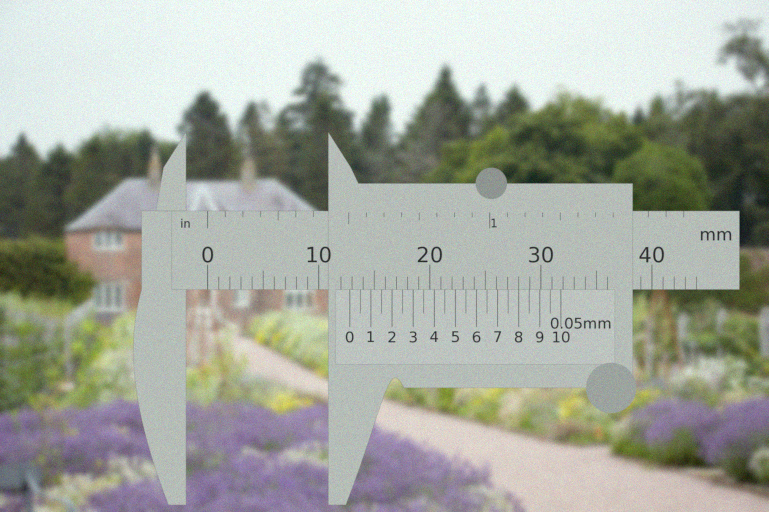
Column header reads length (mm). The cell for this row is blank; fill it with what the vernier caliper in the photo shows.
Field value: 12.8 mm
